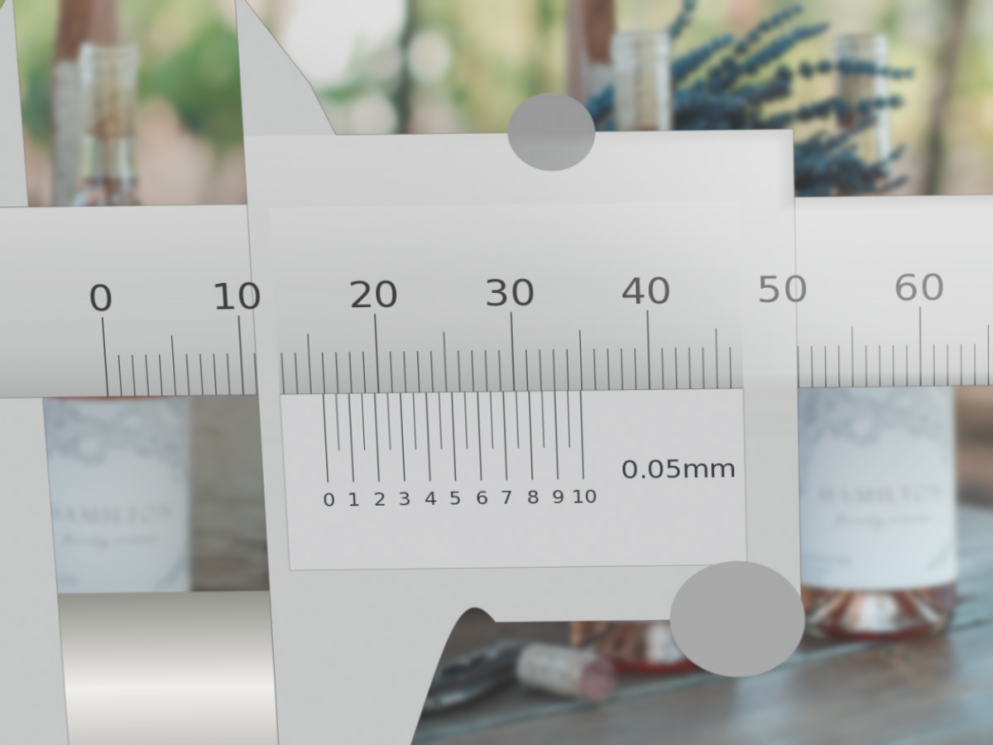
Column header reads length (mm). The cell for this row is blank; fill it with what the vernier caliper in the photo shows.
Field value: 15.9 mm
